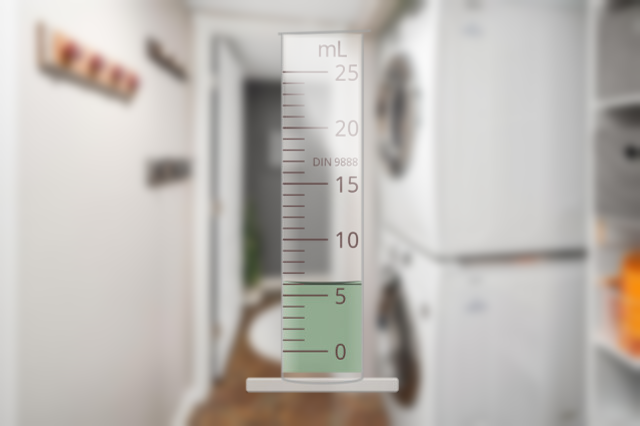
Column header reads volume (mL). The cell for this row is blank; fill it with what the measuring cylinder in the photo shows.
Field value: 6 mL
